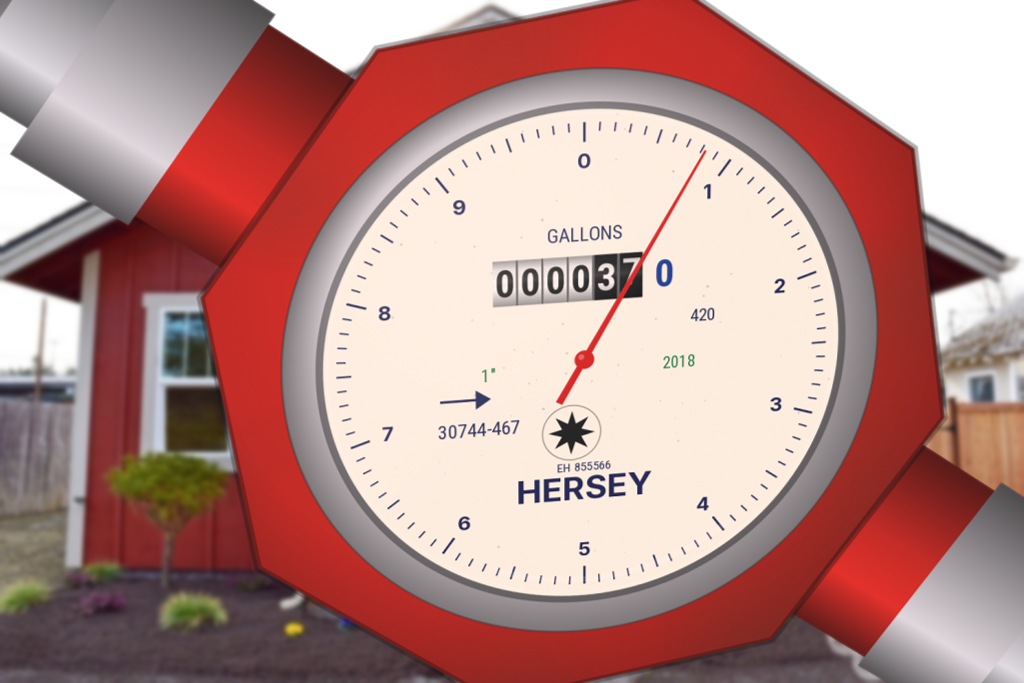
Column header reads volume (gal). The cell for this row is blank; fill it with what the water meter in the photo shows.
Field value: 370.8 gal
